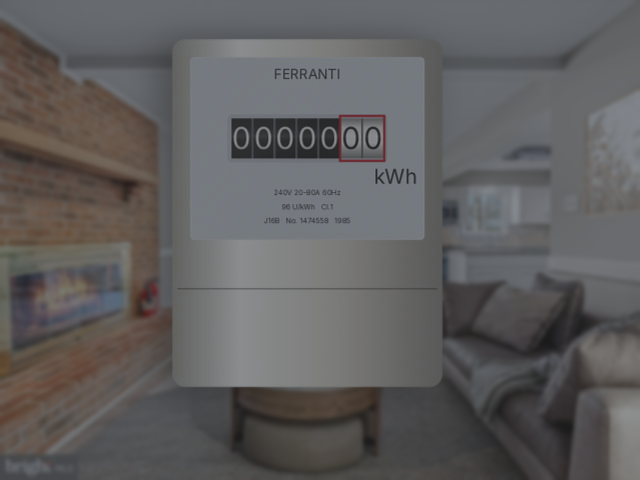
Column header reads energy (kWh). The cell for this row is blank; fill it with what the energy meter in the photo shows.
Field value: 0.00 kWh
